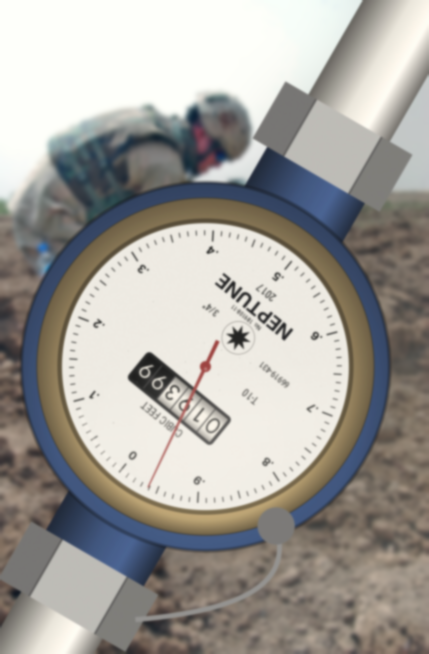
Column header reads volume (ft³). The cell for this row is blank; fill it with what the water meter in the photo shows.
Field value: 19398.96 ft³
